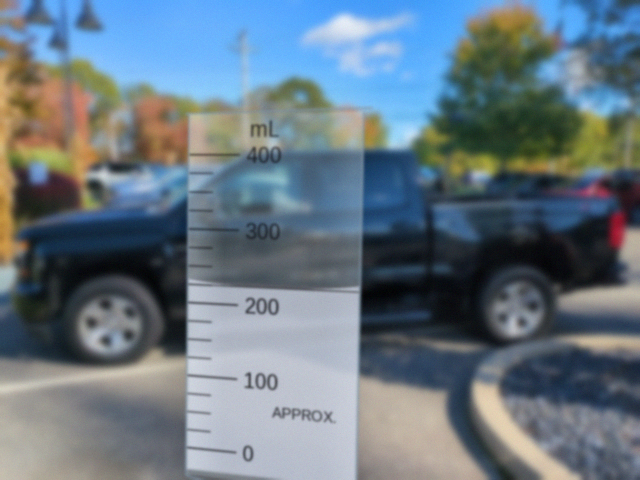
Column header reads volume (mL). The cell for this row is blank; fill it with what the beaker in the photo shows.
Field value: 225 mL
